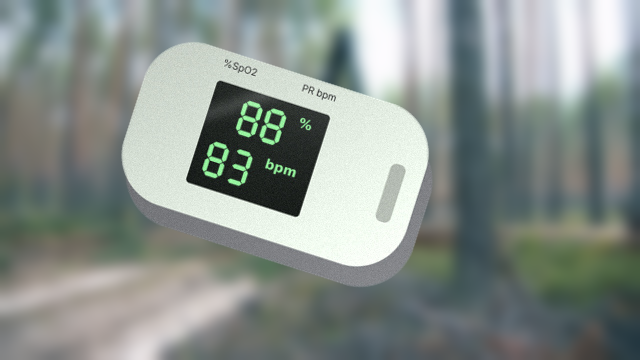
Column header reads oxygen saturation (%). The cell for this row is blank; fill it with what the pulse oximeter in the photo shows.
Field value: 88 %
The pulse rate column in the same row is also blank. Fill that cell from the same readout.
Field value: 83 bpm
